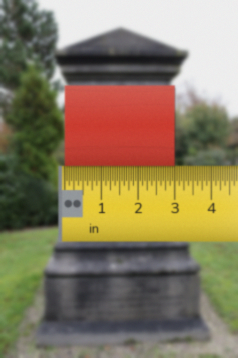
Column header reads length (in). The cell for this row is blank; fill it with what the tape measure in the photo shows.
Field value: 3 in
